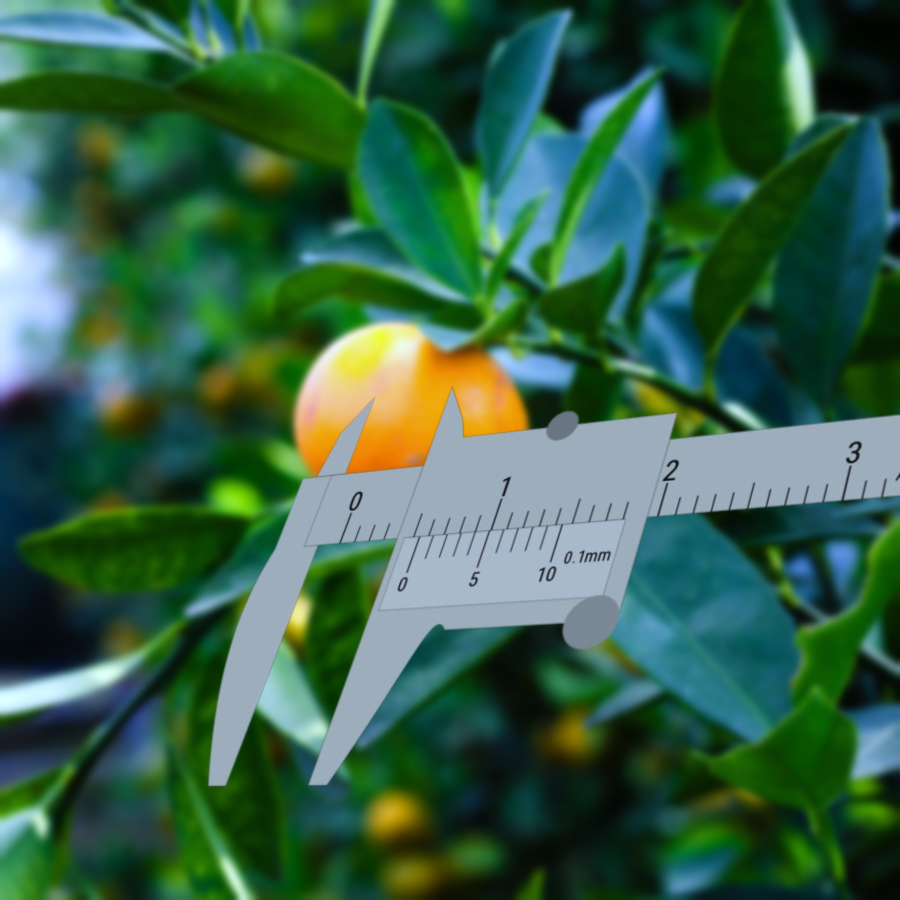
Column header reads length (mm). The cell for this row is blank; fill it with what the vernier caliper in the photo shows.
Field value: 5.4 mm
